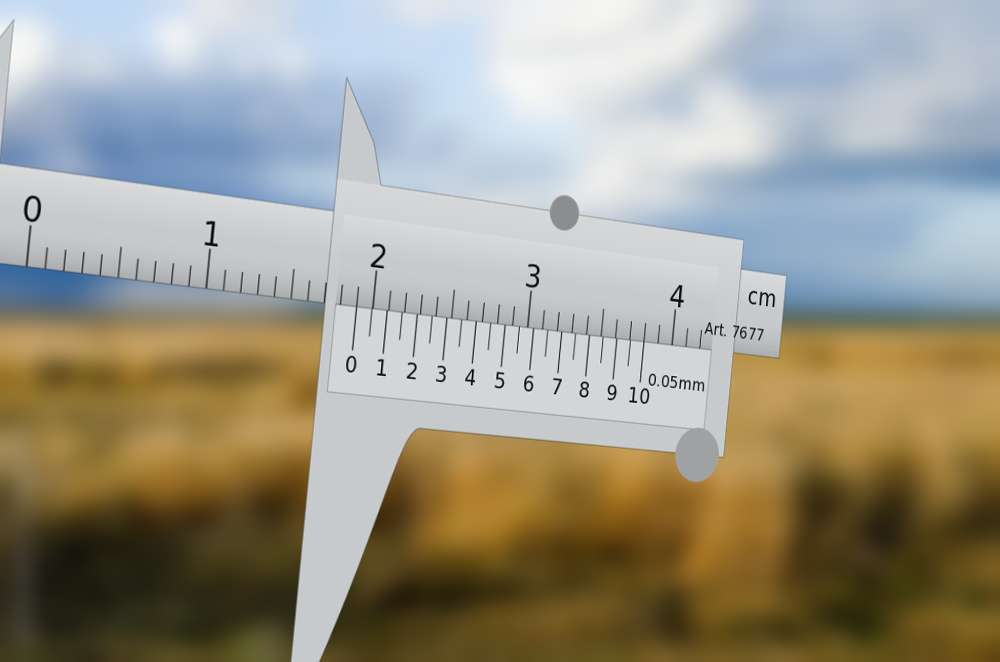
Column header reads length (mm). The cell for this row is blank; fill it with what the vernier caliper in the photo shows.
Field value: 19.0 mm
